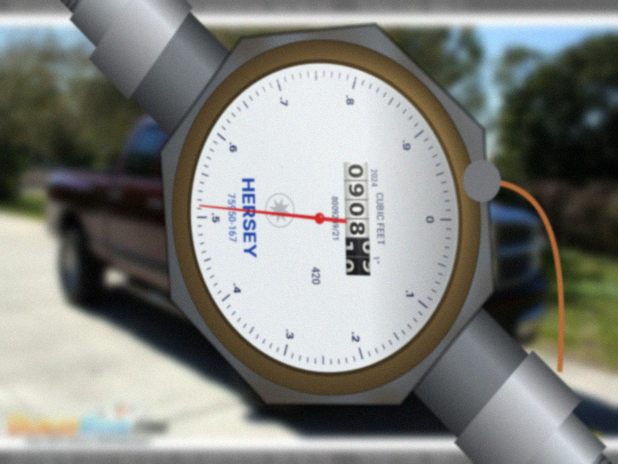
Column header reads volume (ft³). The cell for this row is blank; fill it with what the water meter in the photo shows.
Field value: 90809.51 ft³
